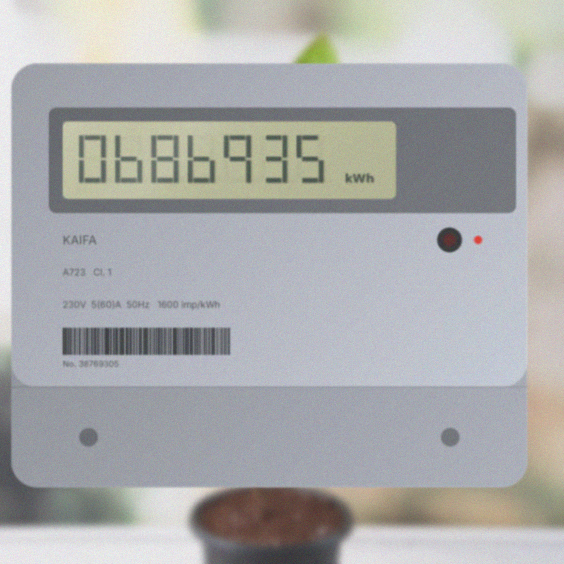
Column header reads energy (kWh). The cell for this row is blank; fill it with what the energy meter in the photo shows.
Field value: 686935 kWh
